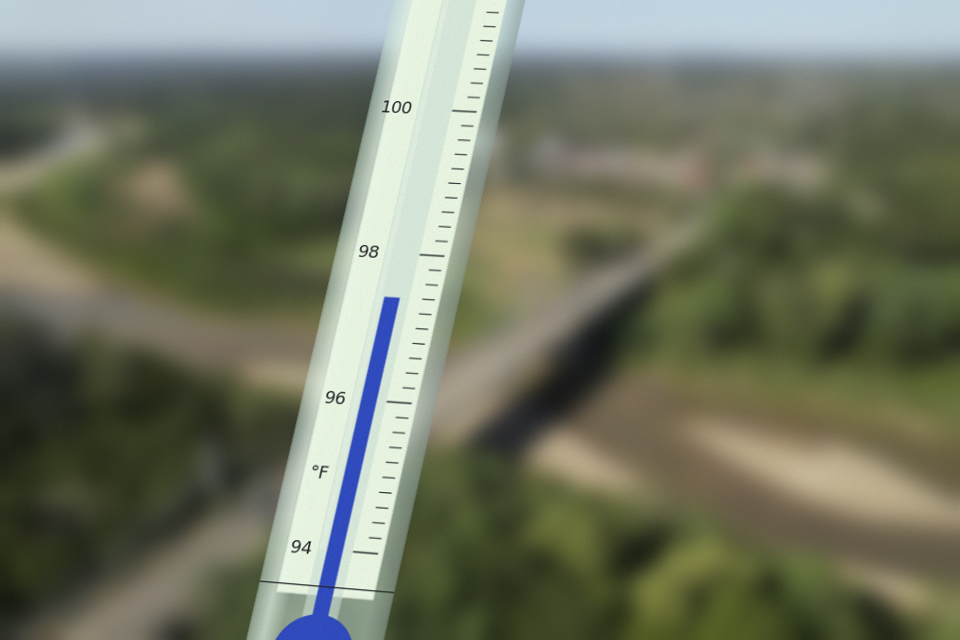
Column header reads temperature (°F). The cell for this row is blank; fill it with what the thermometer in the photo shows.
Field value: 97.4 °F
